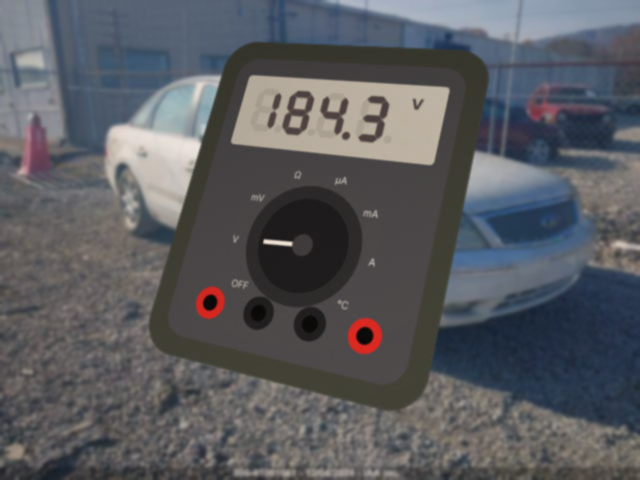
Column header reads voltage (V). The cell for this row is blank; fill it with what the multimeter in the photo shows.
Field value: 184.3 V
